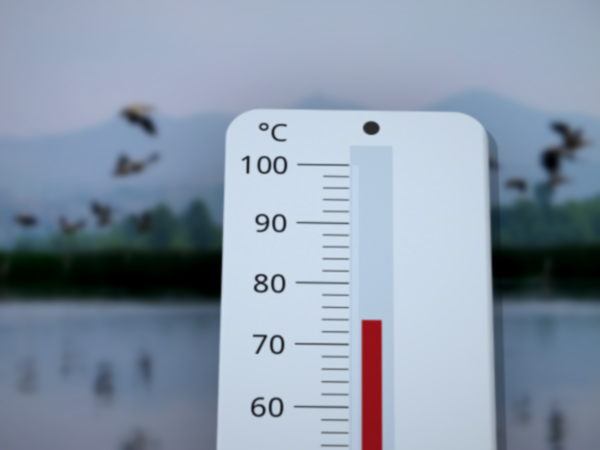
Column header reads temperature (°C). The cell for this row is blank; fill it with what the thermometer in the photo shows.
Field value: 74 °C
